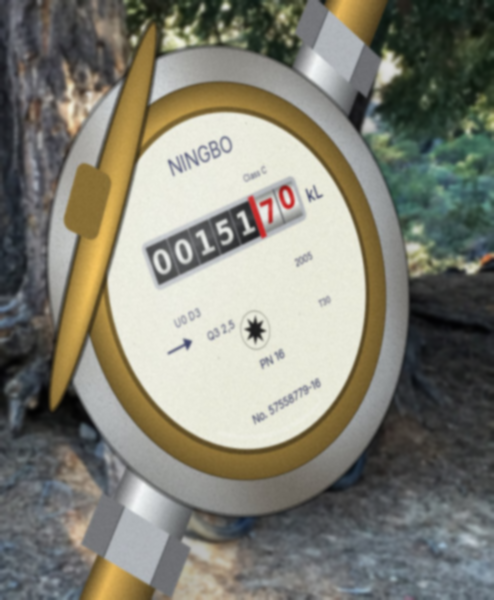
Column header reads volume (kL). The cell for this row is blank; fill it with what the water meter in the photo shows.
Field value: 151.70 kL
